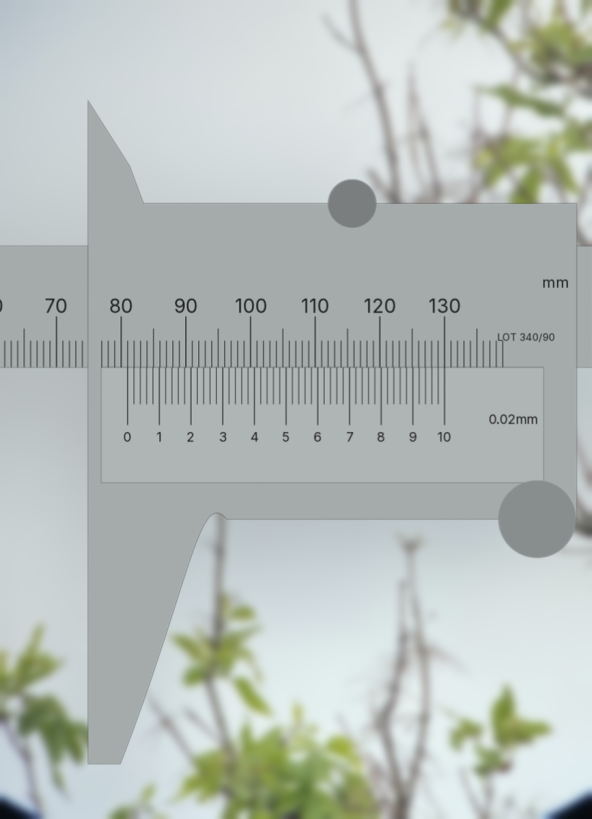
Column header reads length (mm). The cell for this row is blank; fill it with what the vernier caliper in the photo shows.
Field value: 81.0 mm
